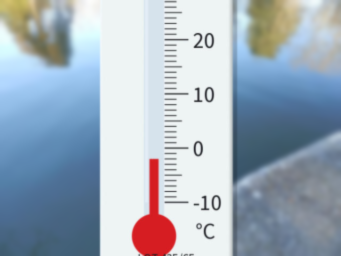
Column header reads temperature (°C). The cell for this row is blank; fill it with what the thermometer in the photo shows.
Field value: -2 °C
